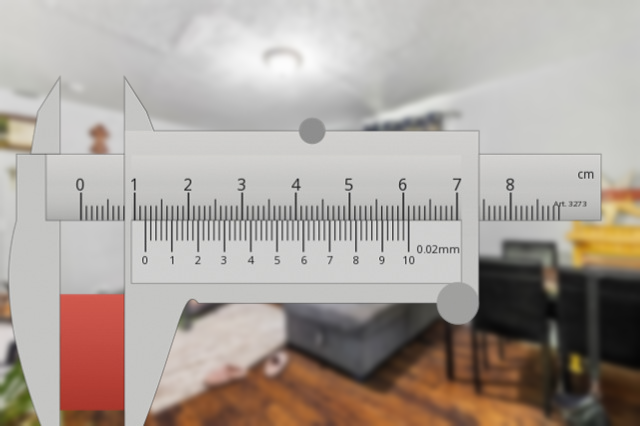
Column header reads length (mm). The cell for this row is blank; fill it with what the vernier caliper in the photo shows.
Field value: 12.0 mm
